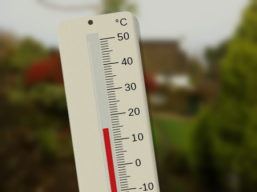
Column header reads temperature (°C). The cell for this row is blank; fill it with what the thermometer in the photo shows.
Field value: 15 °C
